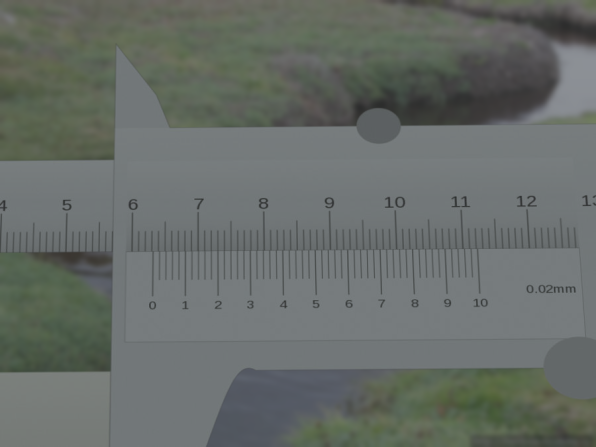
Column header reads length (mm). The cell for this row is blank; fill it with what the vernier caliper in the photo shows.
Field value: 63.2 mm
